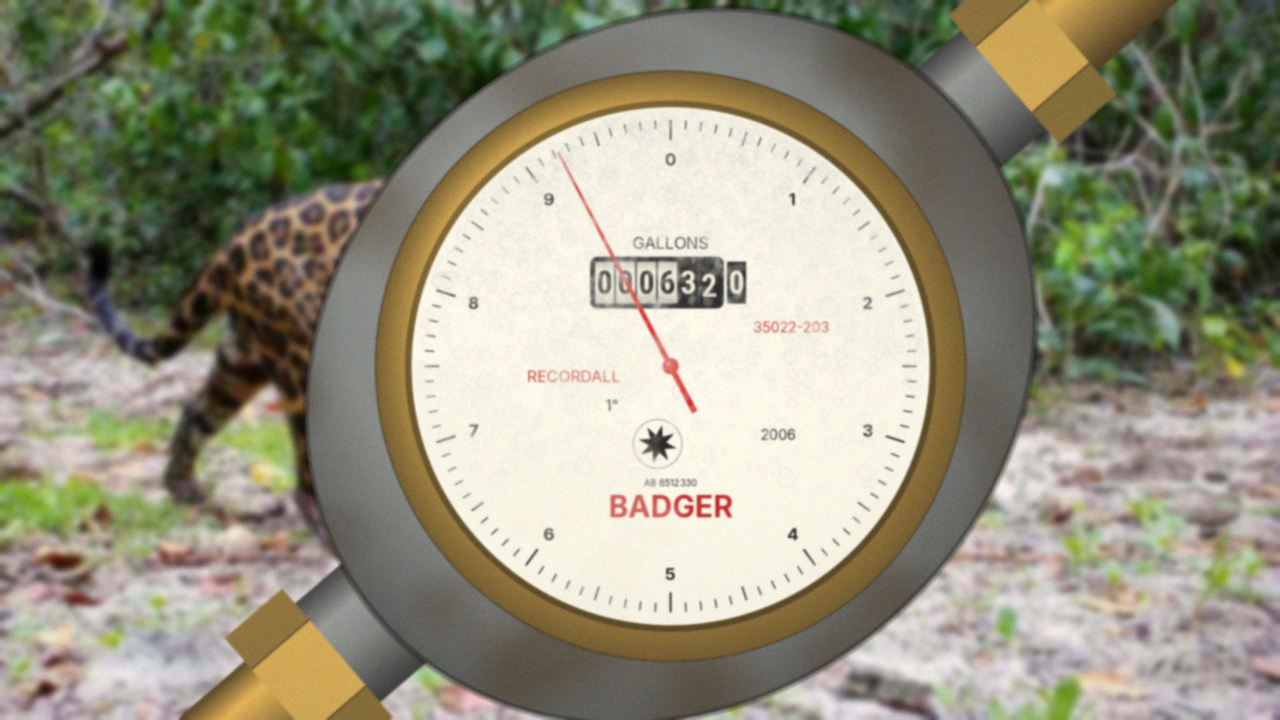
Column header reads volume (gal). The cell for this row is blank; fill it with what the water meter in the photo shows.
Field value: 6319.2 gal
